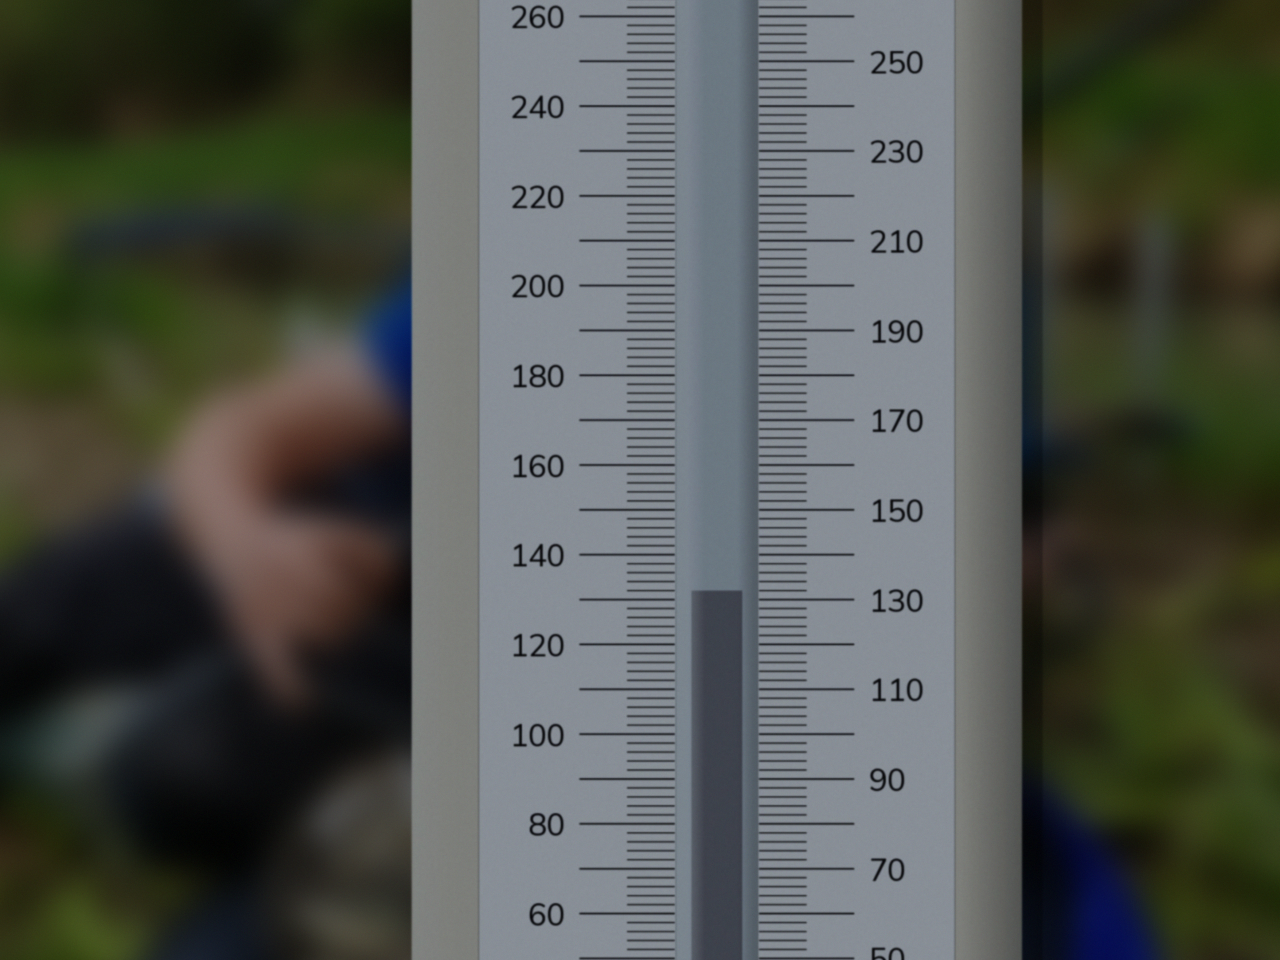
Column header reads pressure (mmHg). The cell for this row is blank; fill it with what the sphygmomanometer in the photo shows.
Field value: 132 mmHg
